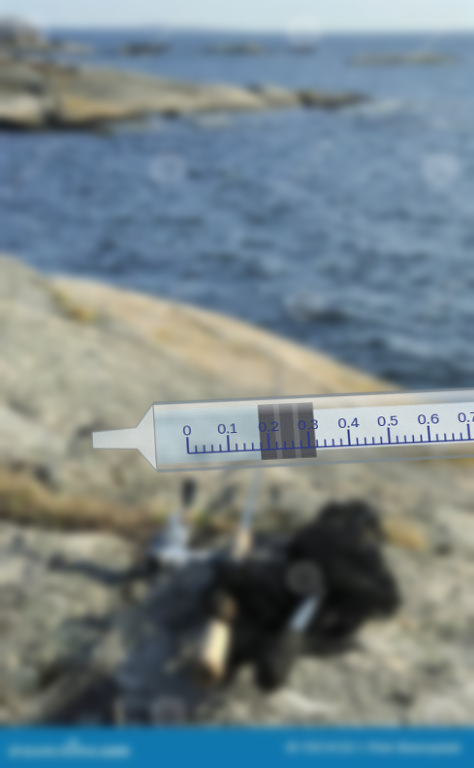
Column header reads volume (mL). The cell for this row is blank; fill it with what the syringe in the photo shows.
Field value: 0.18 mL
